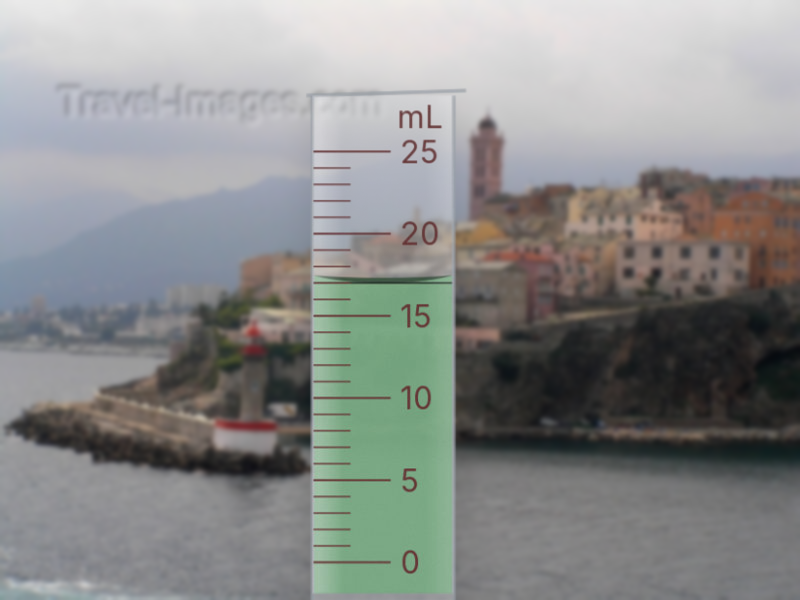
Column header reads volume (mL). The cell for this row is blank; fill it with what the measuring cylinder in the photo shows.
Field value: 17 mL
